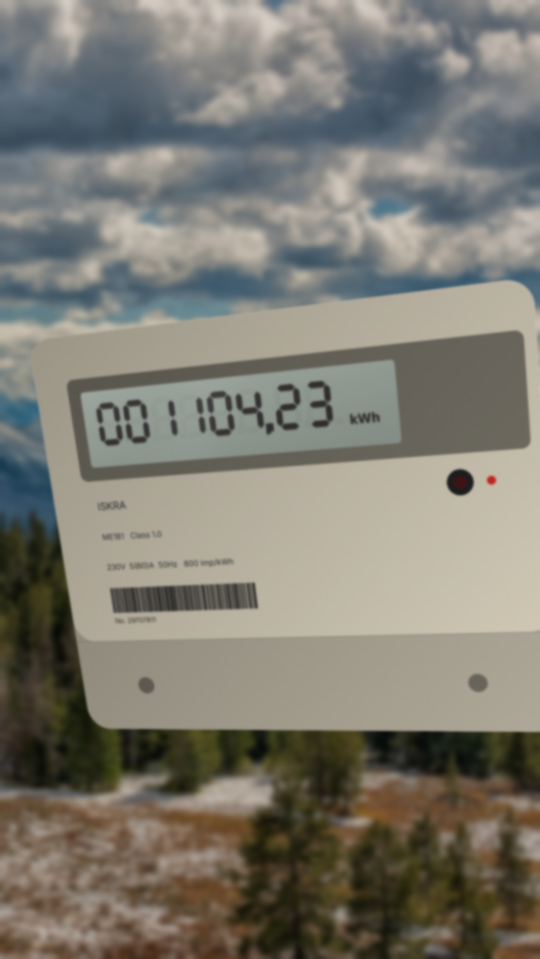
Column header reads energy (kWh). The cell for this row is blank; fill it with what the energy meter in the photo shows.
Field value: 1104.23 kWh
